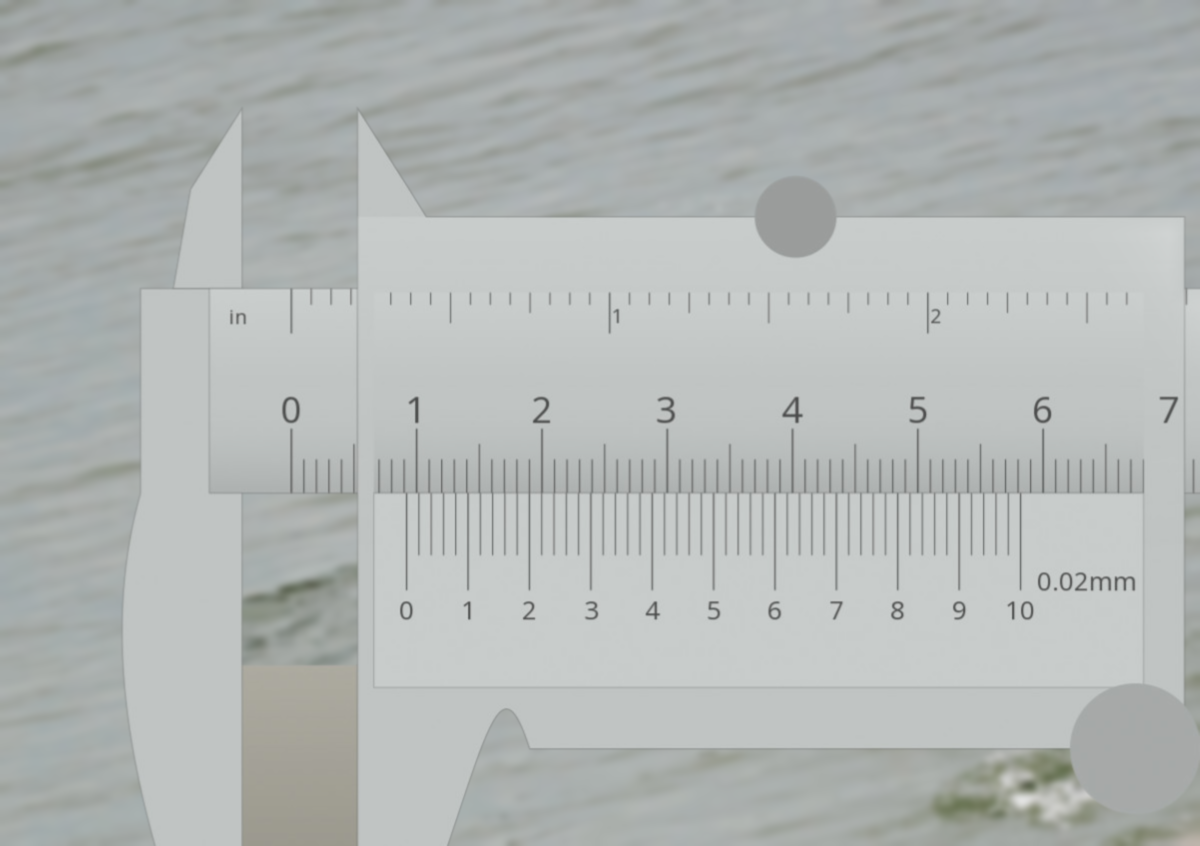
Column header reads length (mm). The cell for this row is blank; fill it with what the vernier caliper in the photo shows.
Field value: 9.2 mm
